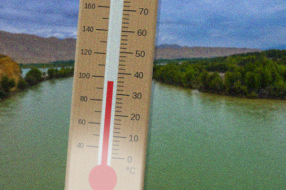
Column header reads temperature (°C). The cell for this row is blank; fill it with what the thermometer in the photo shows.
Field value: 36 °C
